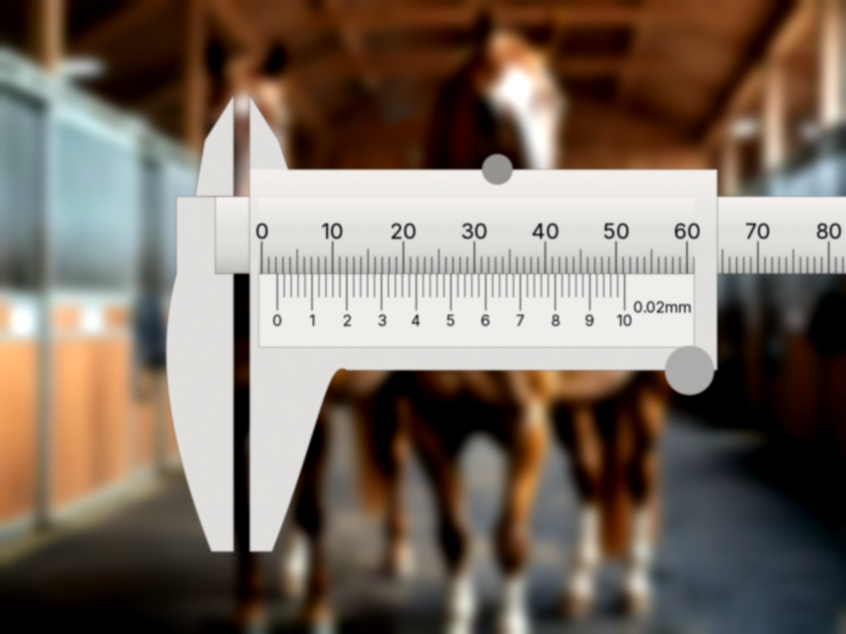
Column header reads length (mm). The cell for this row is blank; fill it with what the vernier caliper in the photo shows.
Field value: 2.2 mm
